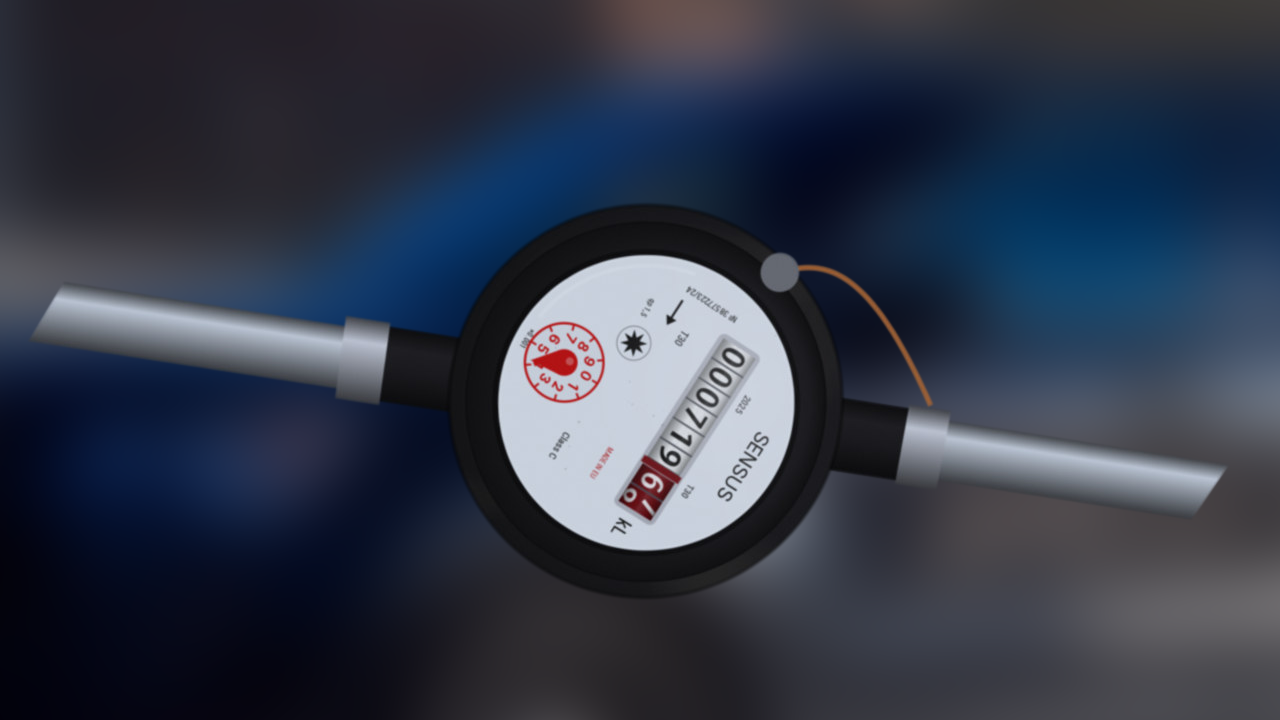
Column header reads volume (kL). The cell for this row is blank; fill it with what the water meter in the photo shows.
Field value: 719.674 kL
